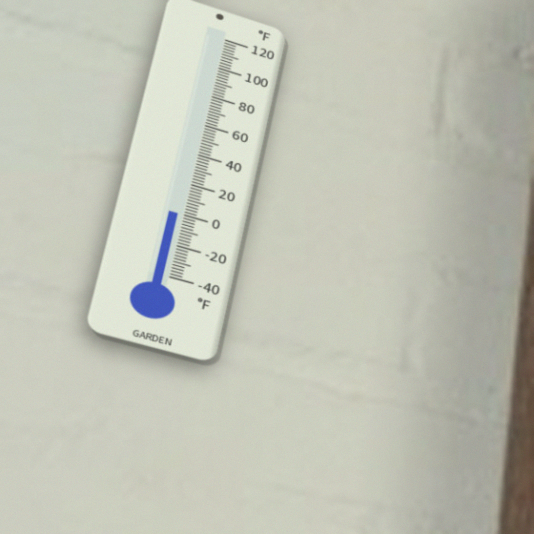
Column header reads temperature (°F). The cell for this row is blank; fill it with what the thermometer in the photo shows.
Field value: 0 °F
